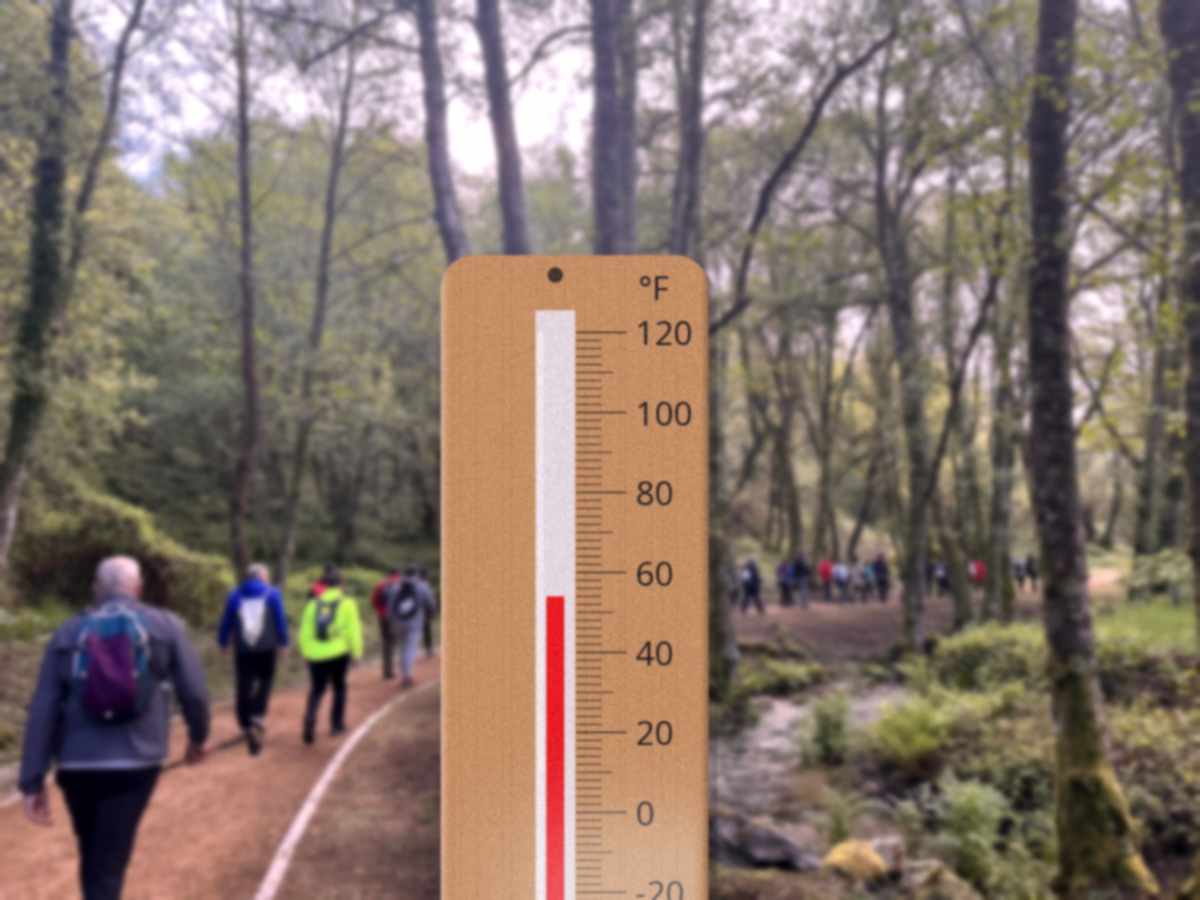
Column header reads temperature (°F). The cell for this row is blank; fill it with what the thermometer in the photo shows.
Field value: 54 °F
